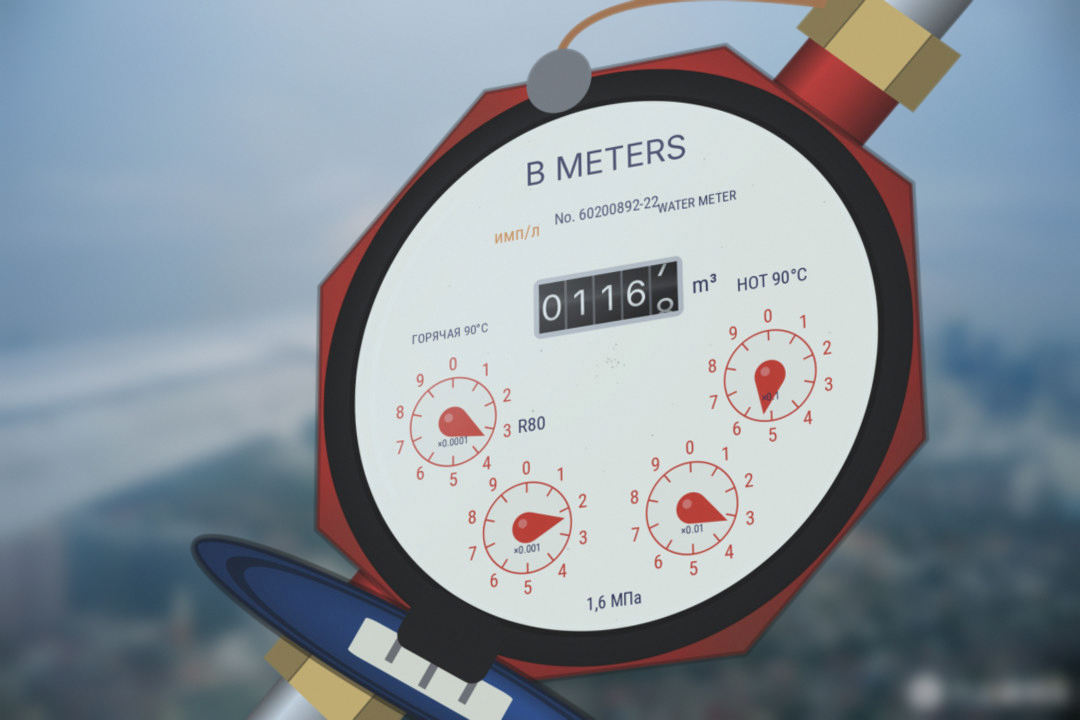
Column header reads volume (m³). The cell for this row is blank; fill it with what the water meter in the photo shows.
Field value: 1167.5323 m³
